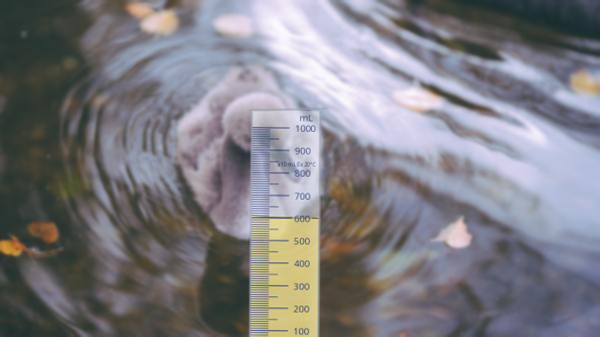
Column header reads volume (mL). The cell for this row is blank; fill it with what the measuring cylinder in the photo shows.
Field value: 600 mL
